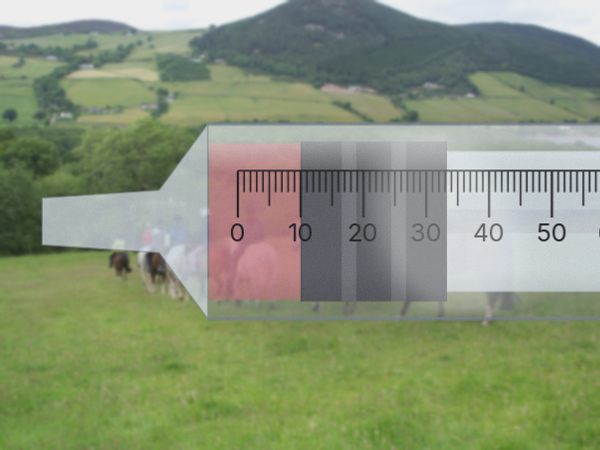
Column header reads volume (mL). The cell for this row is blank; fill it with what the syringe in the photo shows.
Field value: 10 mL
